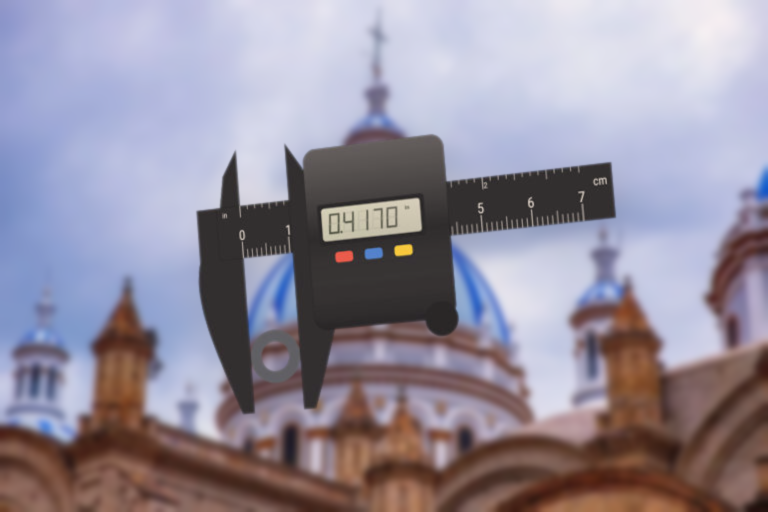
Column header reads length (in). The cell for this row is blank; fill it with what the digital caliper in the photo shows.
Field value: 0.4170 in
